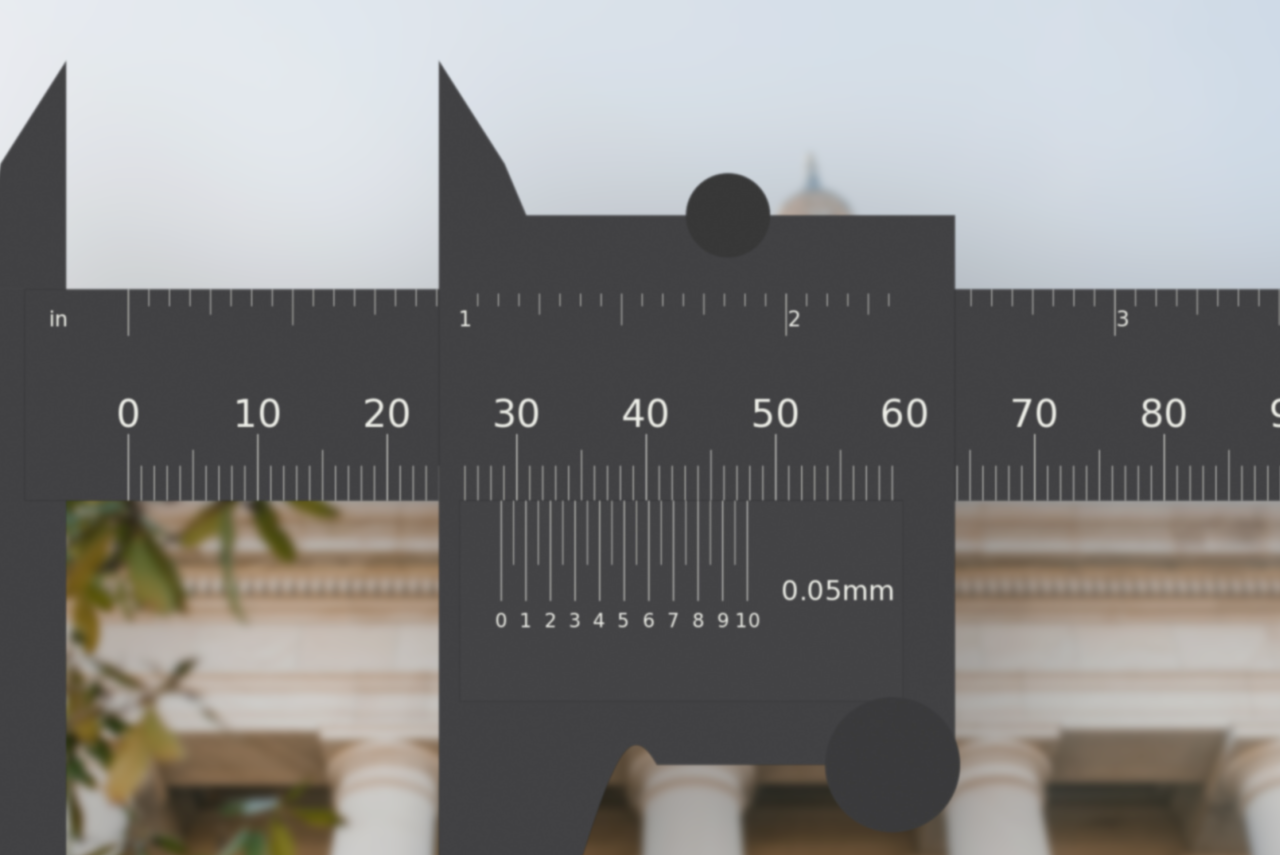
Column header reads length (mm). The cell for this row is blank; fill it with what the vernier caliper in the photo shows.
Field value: 28.8 mm
